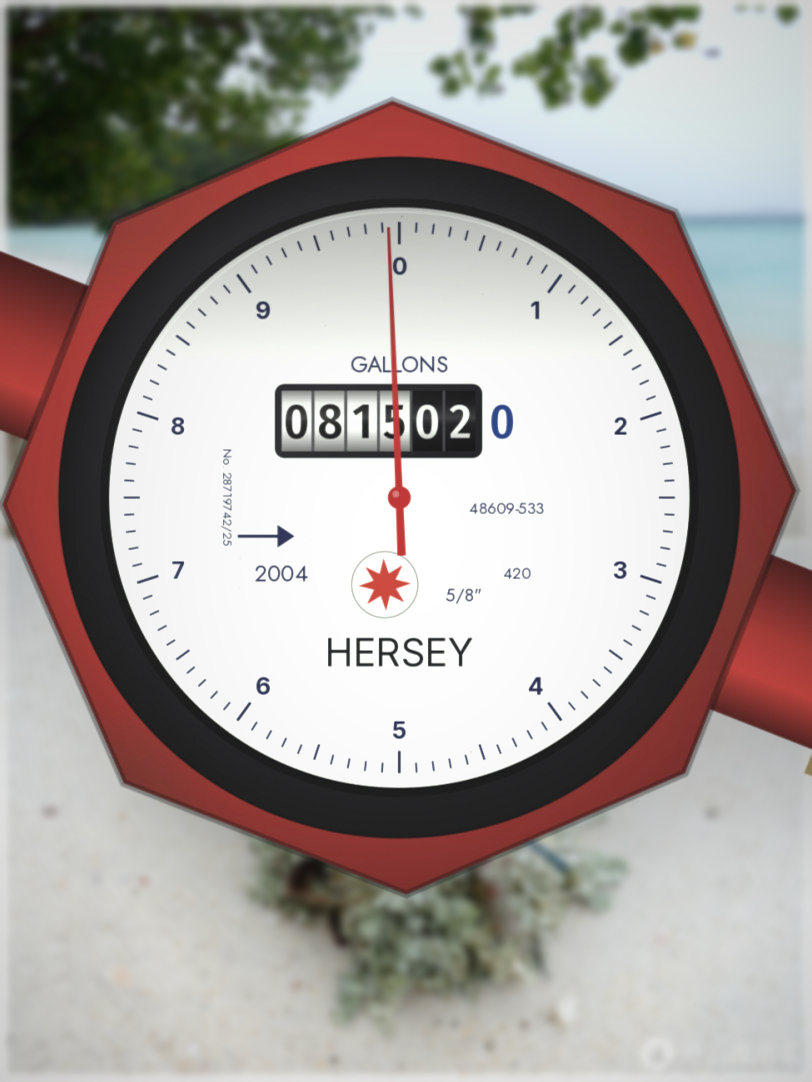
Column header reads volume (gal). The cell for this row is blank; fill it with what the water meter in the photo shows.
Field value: 815019.9 gal
